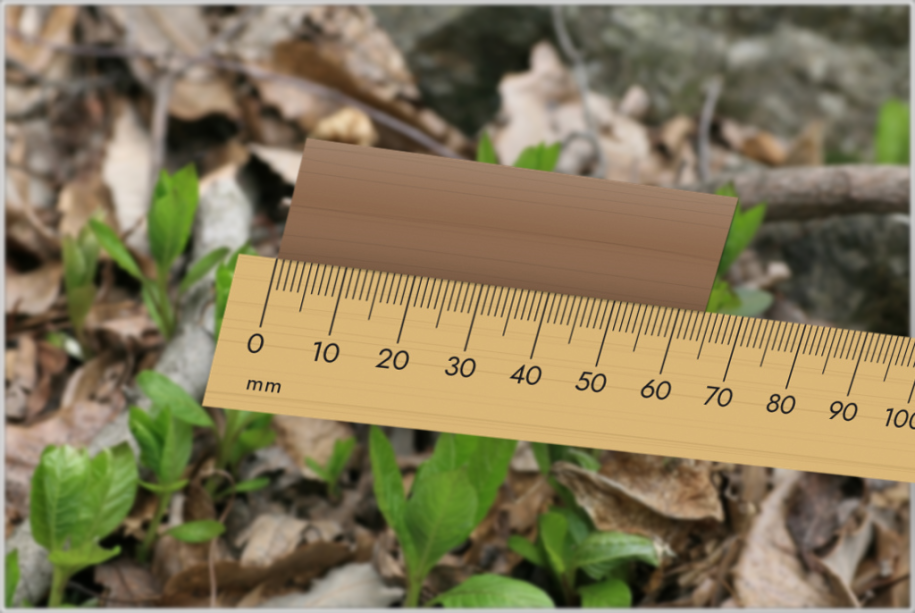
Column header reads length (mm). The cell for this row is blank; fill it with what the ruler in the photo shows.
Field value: 64 mm
